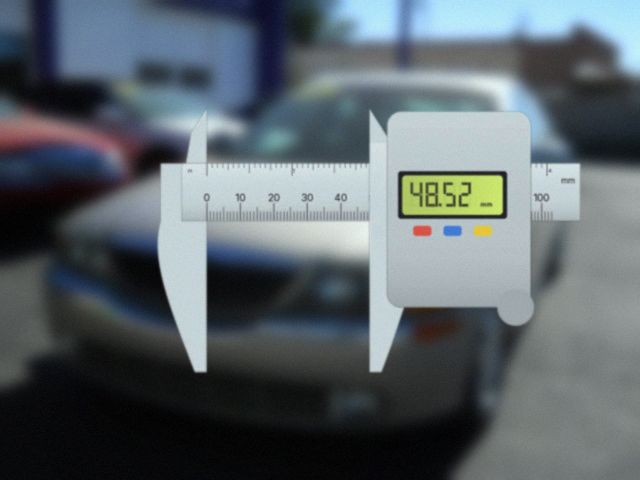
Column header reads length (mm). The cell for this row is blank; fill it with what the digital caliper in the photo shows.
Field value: 48.52 mm
